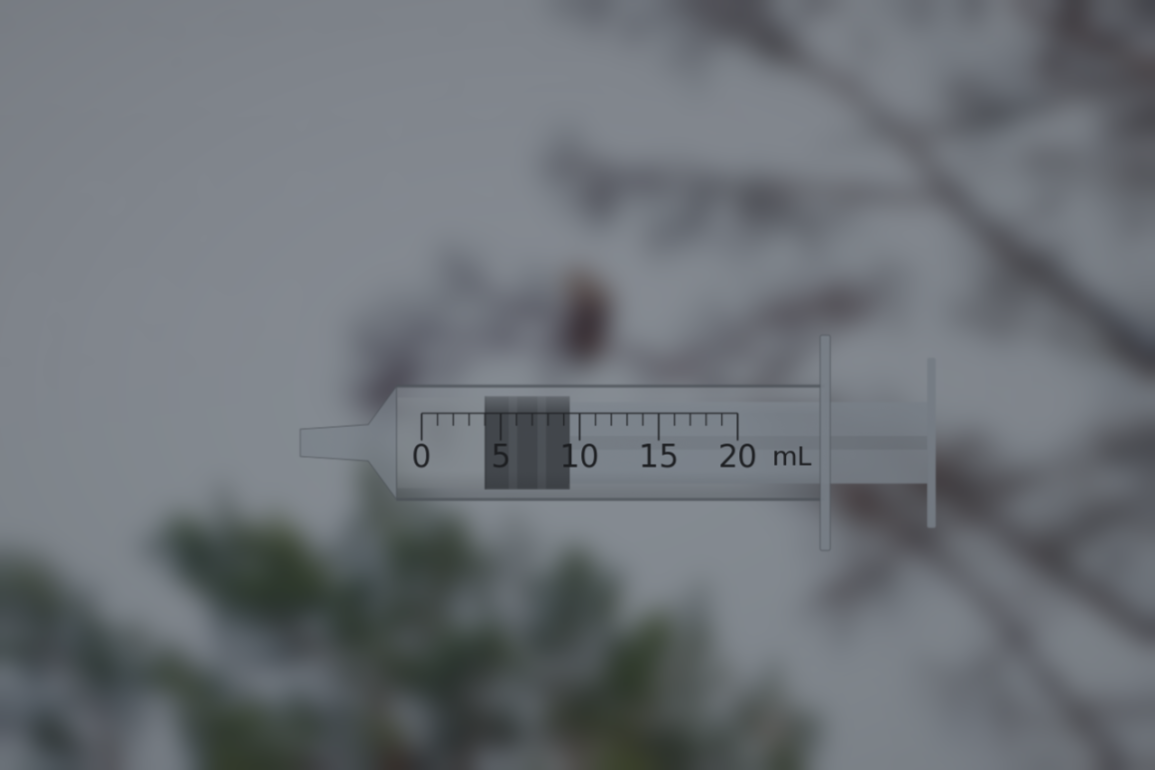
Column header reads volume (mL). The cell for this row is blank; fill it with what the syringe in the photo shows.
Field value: 4 mL
